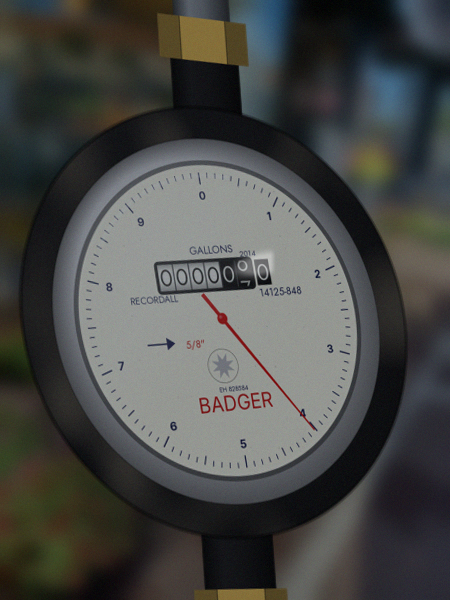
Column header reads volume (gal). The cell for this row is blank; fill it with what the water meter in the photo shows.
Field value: 64.0 gal
